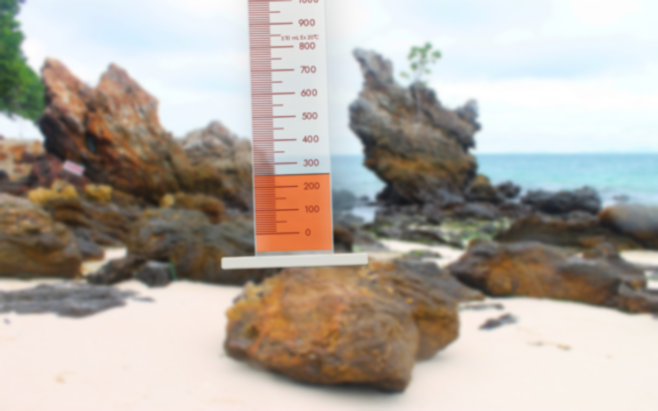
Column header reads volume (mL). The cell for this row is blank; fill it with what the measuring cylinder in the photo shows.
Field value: 250 mL
